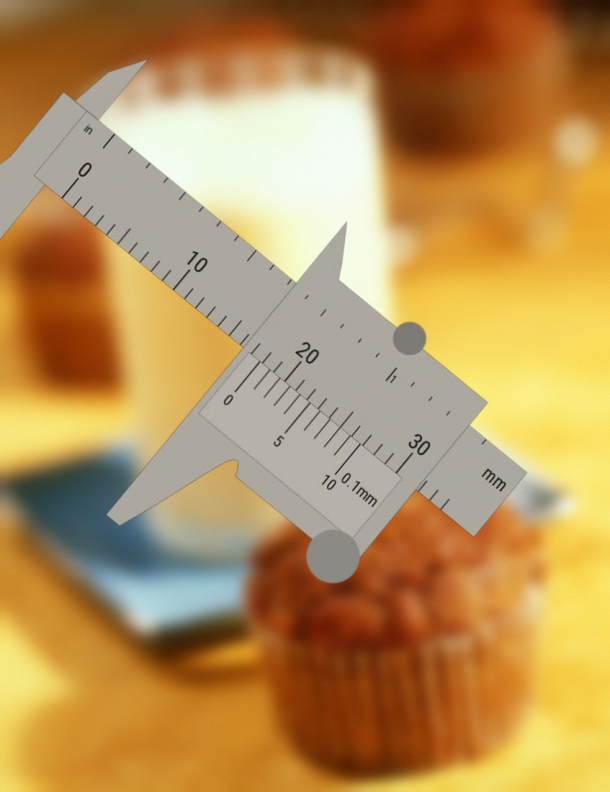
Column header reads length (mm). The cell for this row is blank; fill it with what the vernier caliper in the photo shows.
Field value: 17.8 mm
